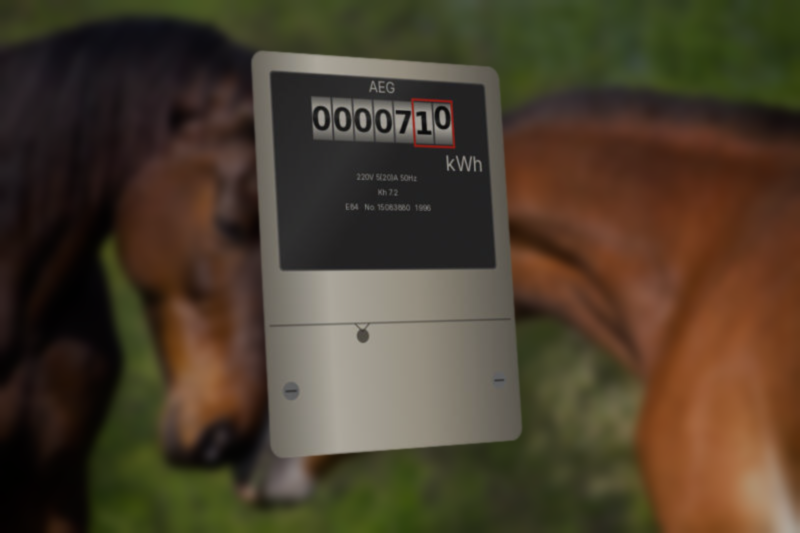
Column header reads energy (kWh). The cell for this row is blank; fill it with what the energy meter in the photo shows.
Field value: 7.10 kWh
